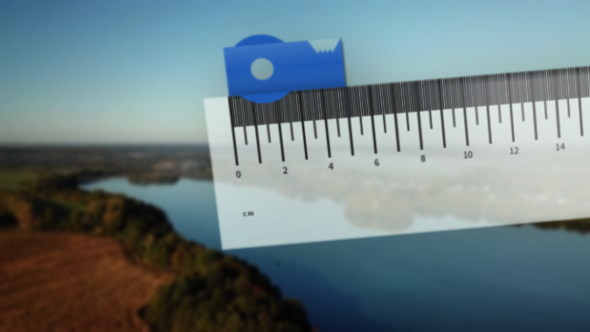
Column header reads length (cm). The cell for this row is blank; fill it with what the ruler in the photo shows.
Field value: 5 cm
